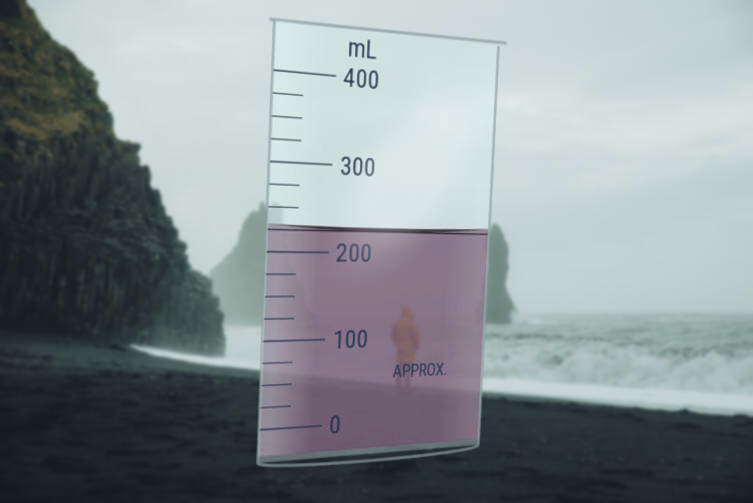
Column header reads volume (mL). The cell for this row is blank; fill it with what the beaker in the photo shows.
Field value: 225 mL
